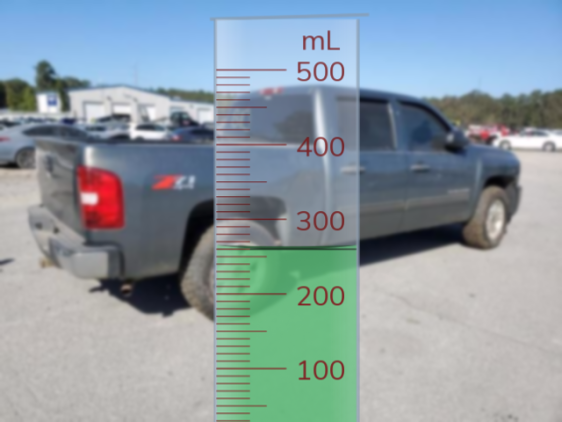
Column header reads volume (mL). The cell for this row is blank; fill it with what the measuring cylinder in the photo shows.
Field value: 260 mL
